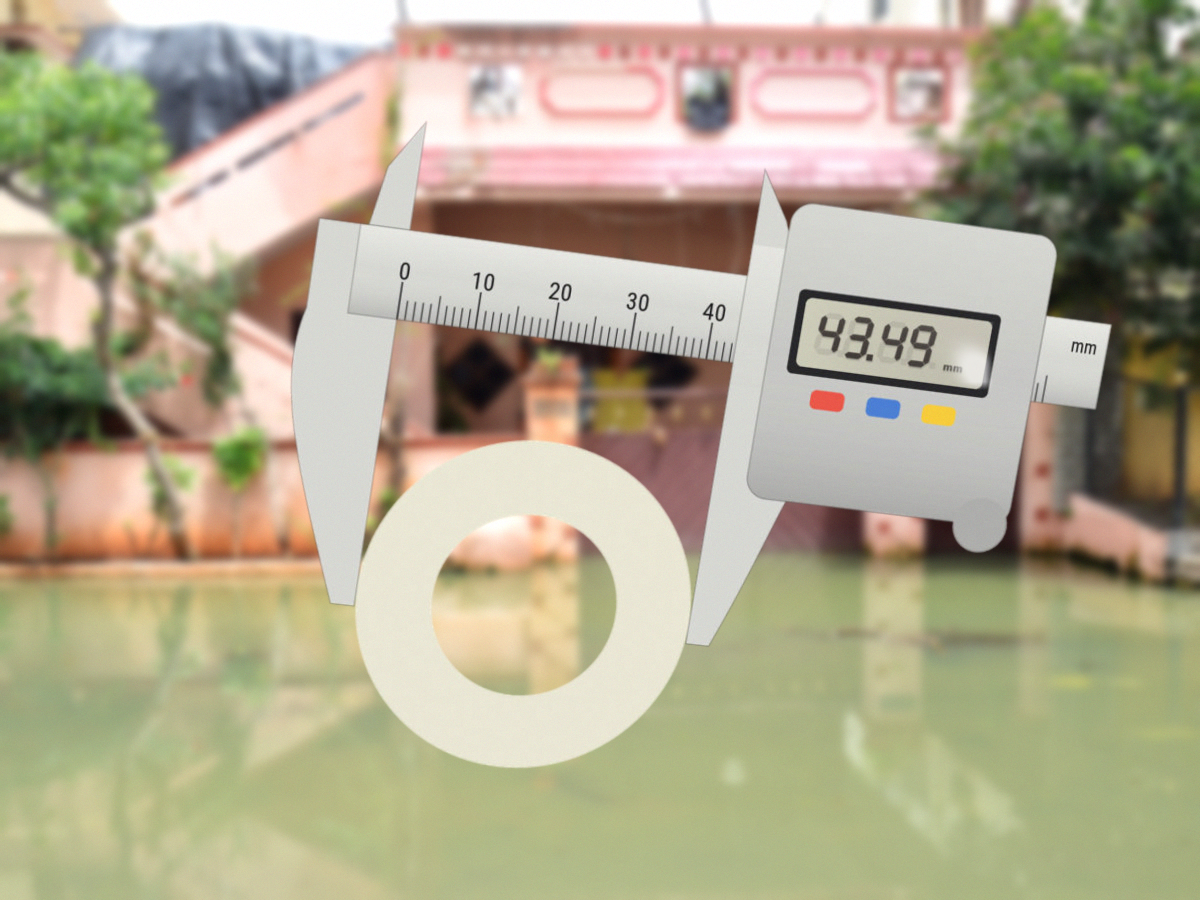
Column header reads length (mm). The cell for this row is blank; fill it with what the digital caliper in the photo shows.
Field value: 43.49 mm
